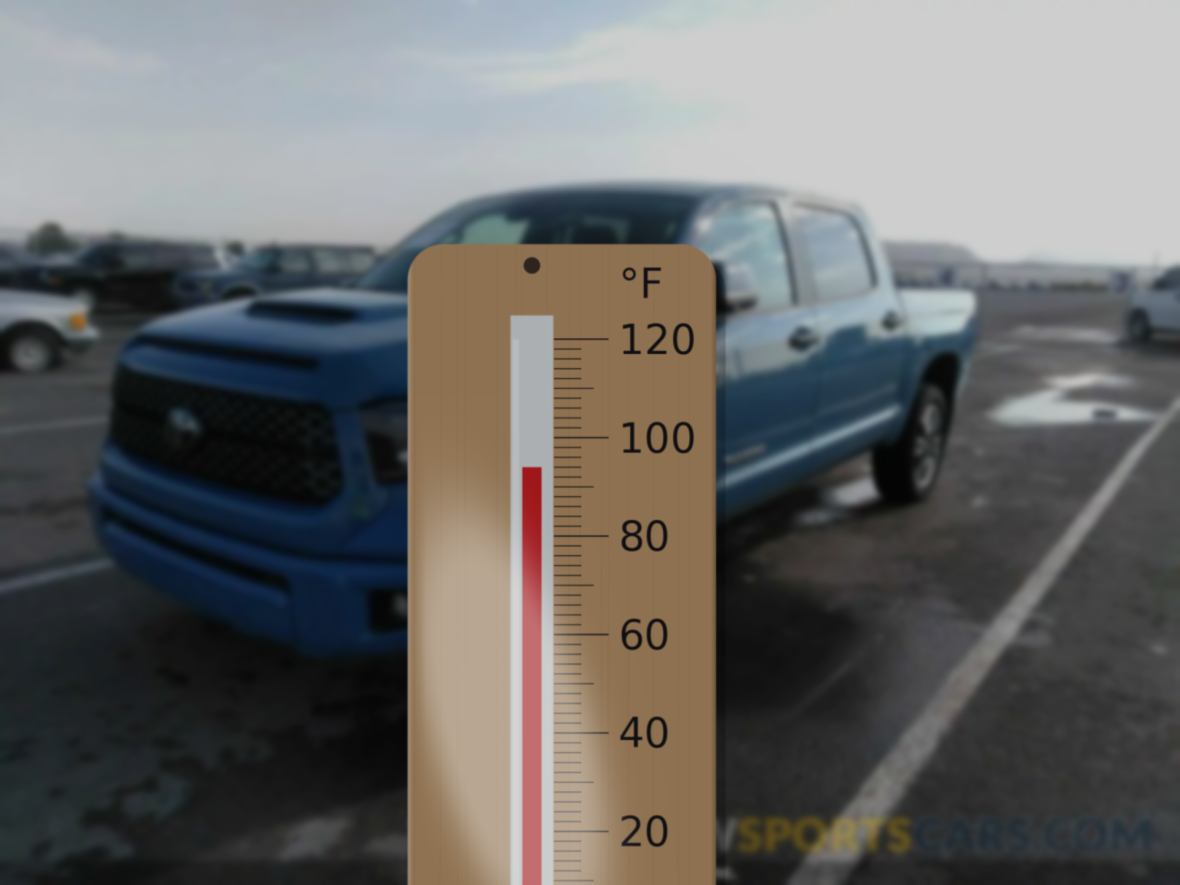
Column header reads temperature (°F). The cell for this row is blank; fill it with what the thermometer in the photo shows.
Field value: 94 °F
